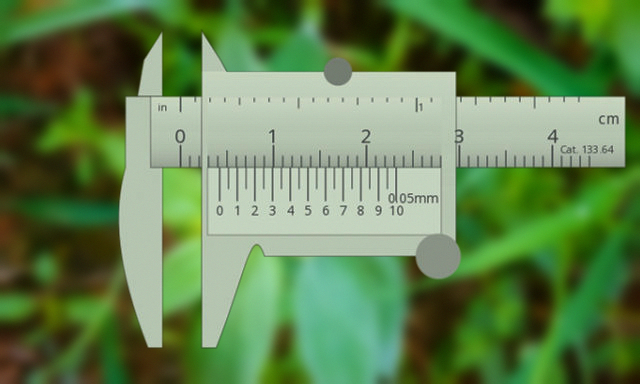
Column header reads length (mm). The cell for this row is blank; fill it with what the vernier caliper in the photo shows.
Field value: 4.2 mm
